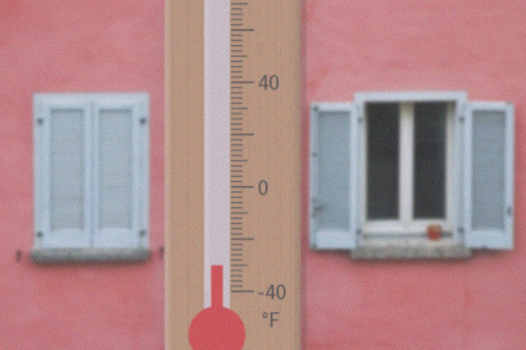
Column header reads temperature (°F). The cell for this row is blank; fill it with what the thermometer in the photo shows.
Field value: -30 °F
